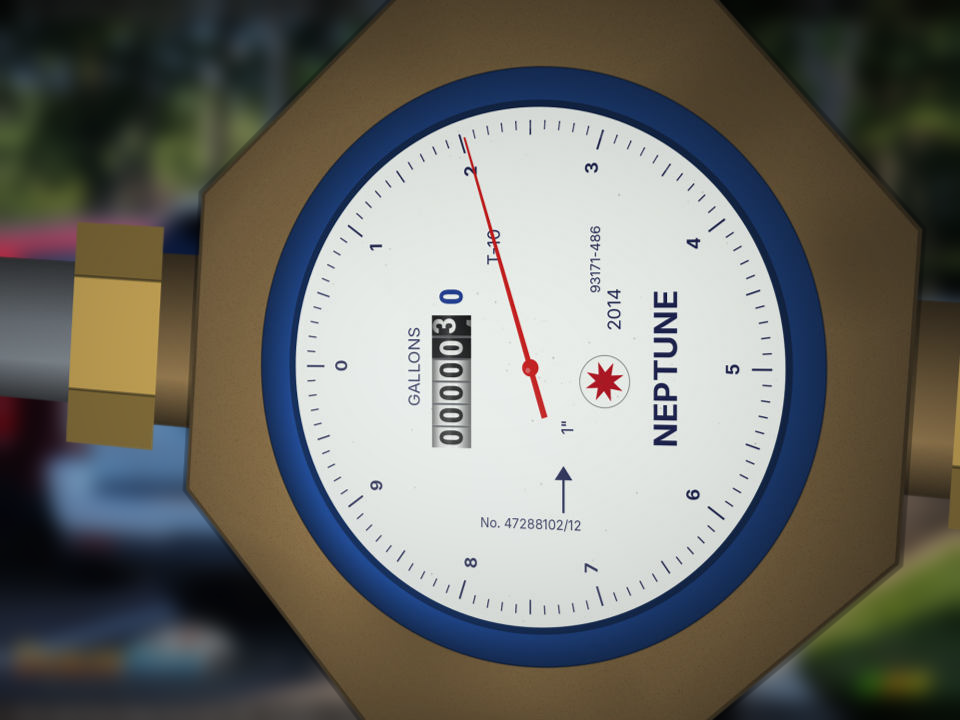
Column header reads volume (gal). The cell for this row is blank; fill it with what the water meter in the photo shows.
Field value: 32.0 gal
